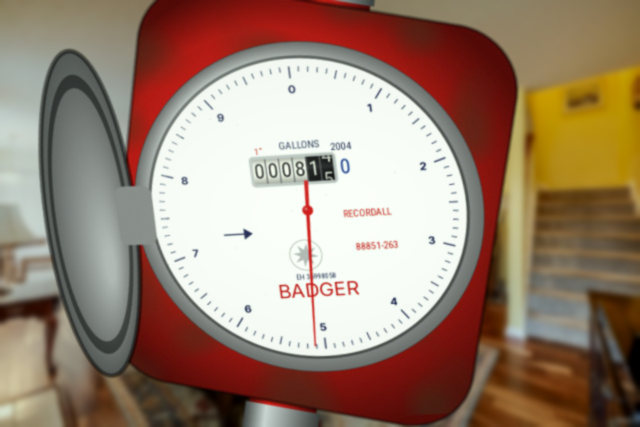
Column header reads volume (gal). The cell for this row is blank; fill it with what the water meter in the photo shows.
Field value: 8145.1 gal
